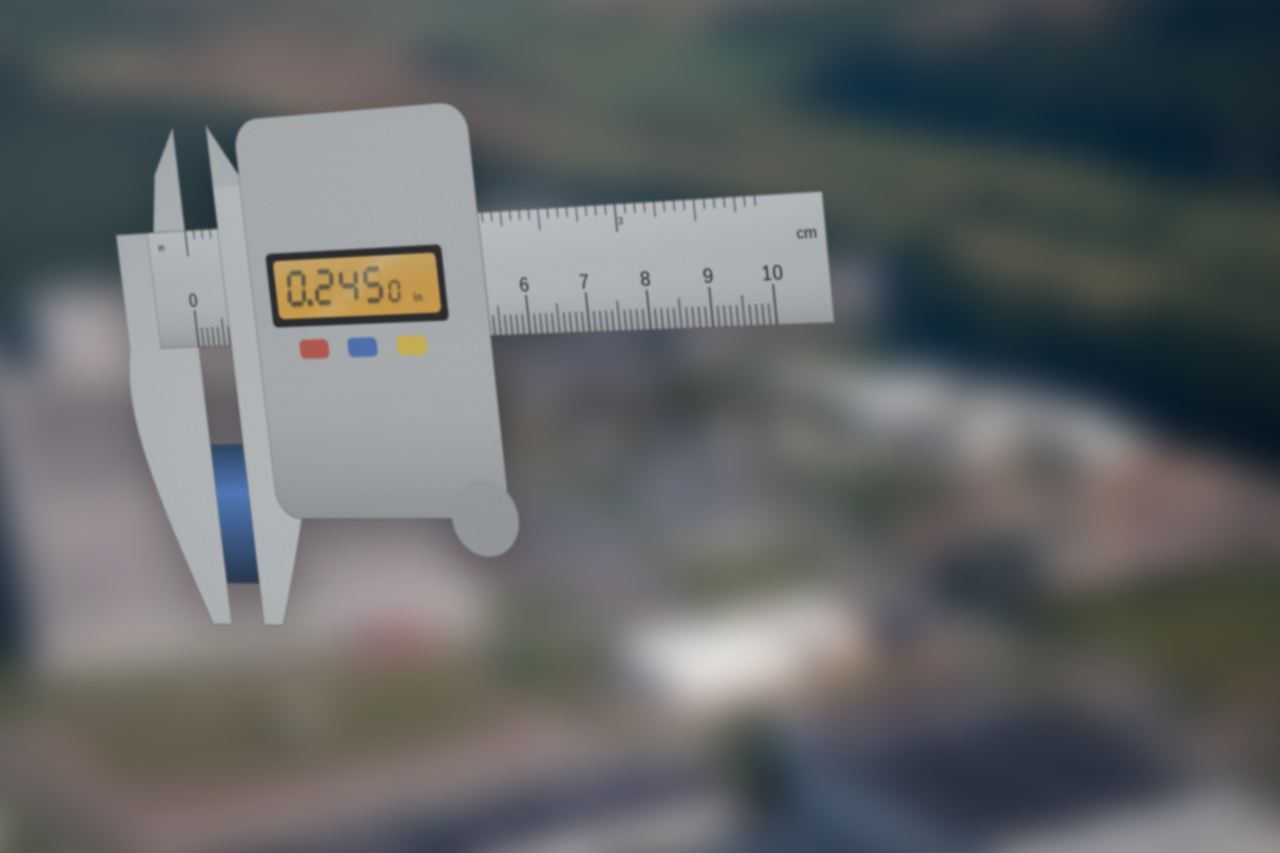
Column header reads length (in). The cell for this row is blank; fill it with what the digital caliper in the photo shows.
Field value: 0.2450 in
